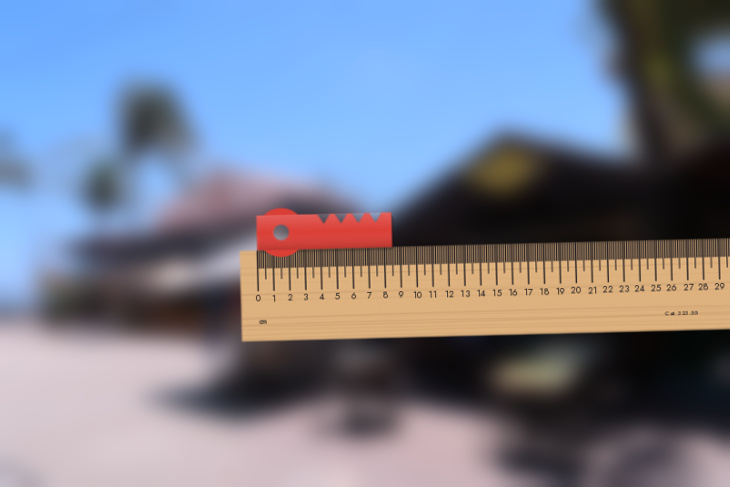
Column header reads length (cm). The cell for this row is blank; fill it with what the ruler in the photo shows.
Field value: 8.5 cm
